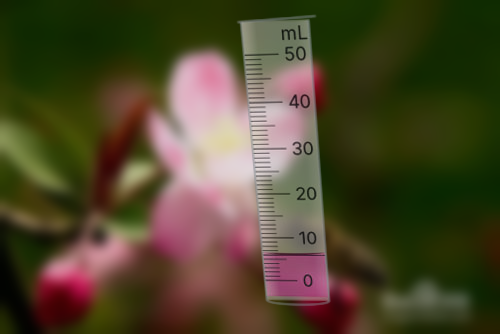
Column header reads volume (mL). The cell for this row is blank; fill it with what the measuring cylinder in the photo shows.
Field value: 6 mL
